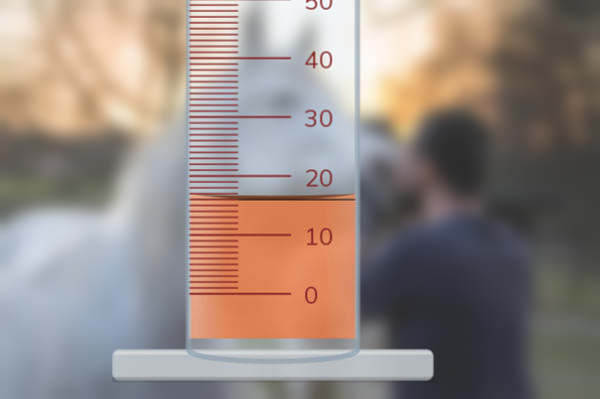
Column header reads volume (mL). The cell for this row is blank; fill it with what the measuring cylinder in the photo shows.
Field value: 16 mL
